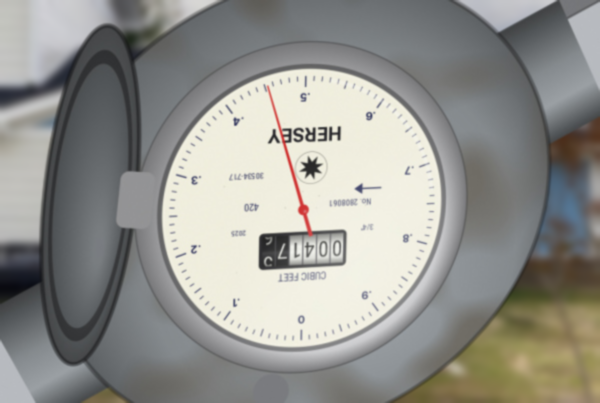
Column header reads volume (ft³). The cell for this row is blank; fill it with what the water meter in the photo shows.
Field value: 4175.45 ft³
